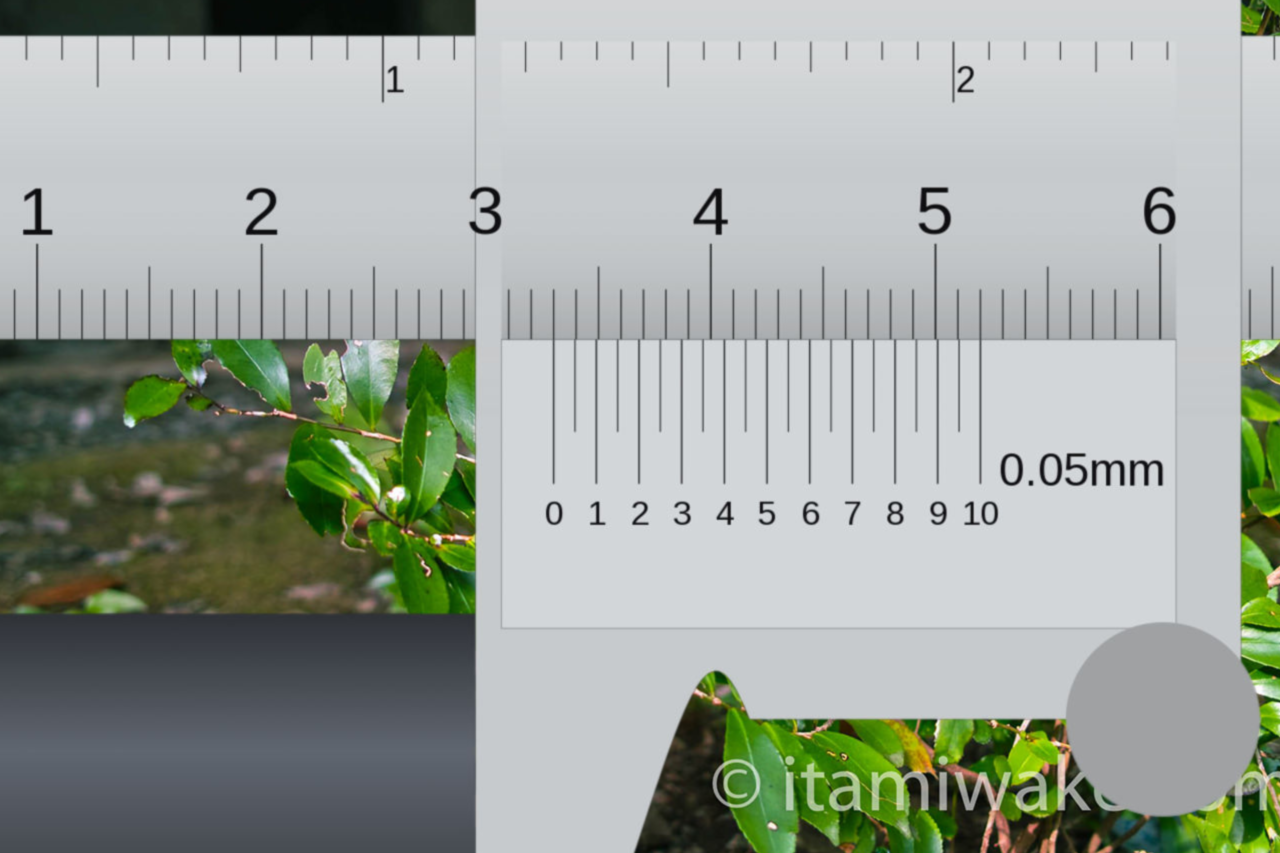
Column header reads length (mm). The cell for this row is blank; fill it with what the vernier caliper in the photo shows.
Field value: 33.0 mm
